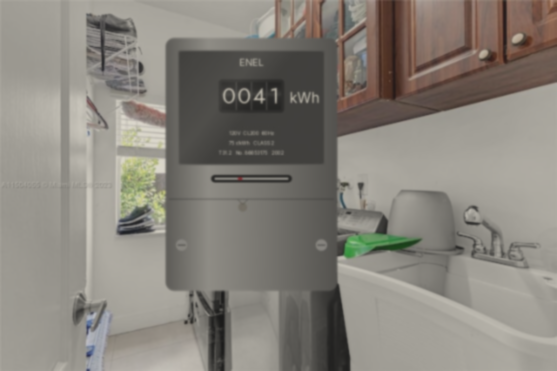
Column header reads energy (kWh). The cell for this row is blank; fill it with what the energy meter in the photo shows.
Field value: 41 kWh
